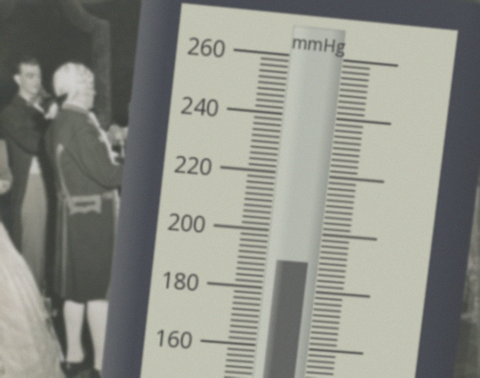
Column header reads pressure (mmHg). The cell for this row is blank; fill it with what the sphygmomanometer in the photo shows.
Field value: 190 mmHg
